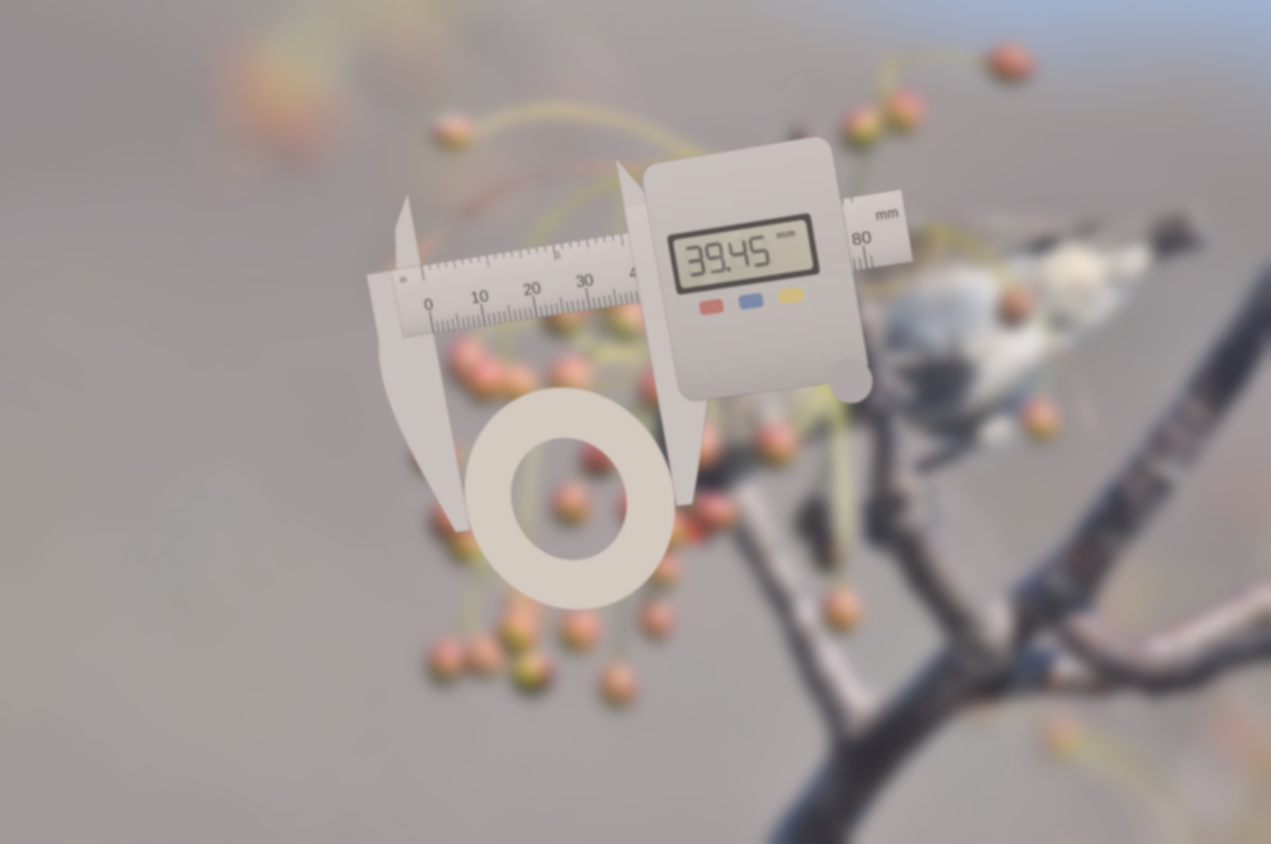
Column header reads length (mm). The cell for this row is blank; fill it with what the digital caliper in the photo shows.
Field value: 39.45 mm
